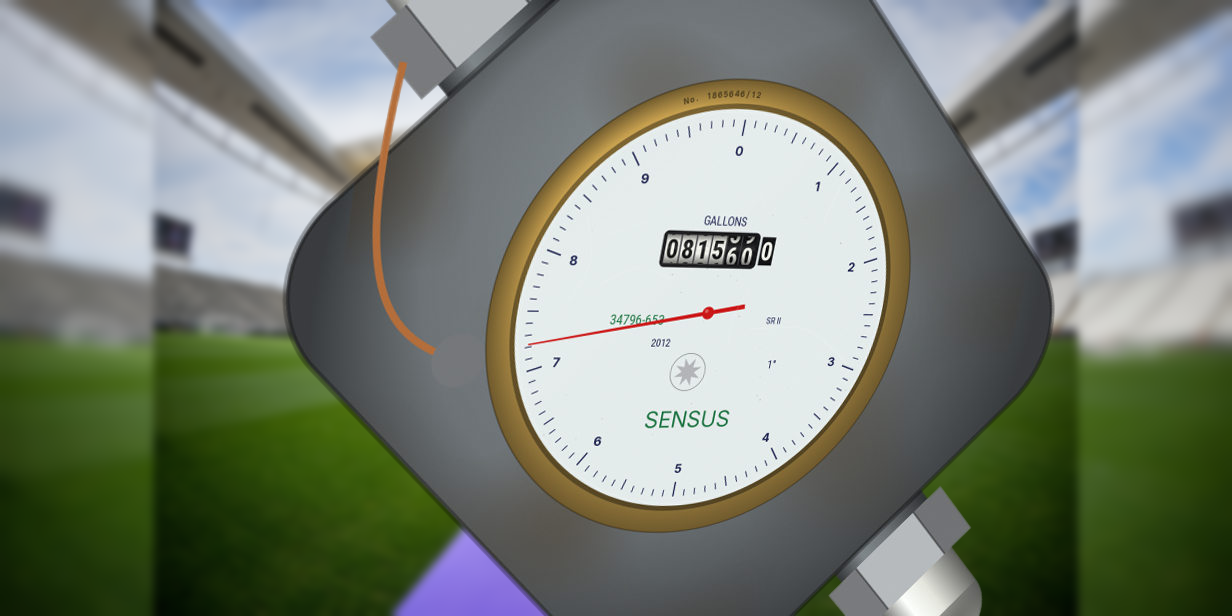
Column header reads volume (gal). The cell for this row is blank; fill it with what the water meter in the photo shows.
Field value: 815597.2 gal
